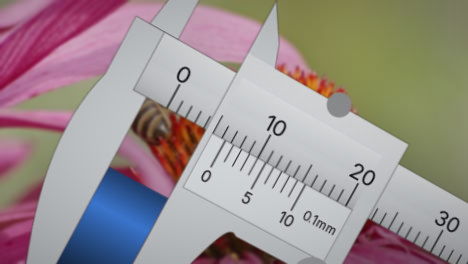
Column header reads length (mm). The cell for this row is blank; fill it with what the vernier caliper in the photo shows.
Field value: 6.4 mm
